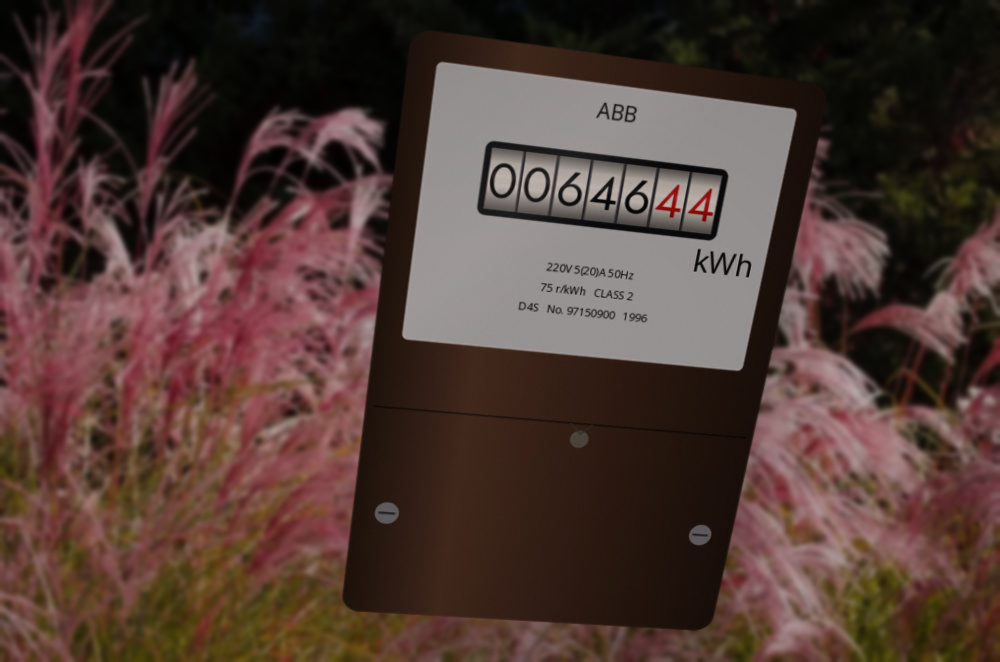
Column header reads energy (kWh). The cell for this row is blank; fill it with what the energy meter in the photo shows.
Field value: 646.44 kWh
